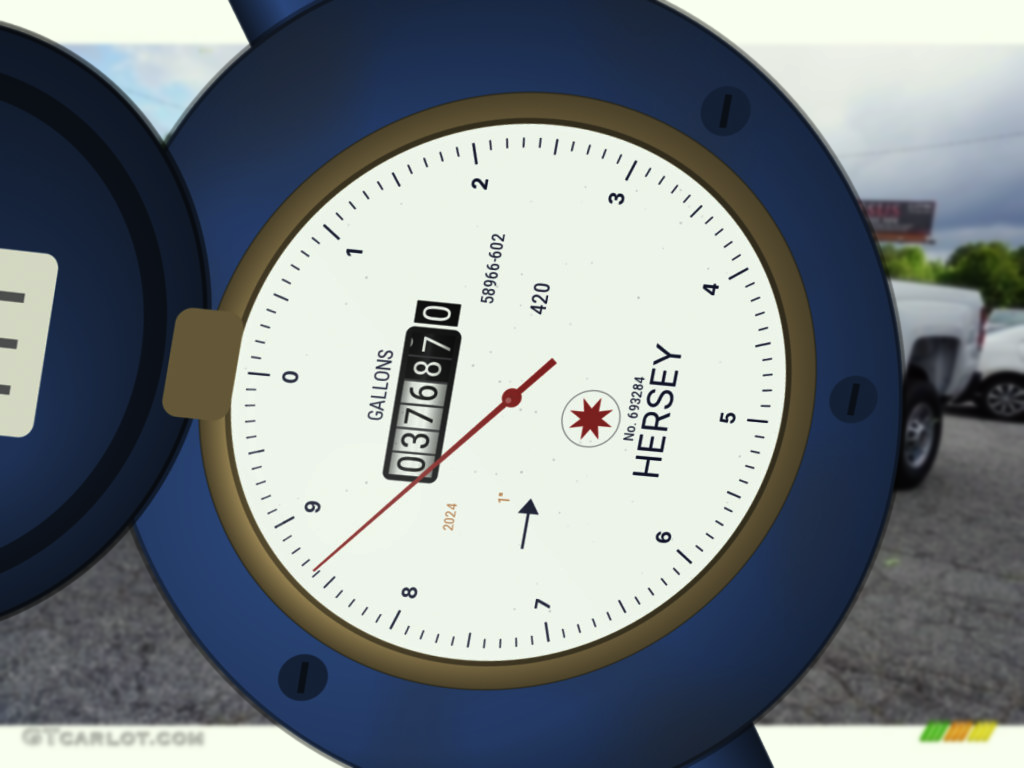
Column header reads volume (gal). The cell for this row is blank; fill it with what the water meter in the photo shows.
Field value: 376868.6 gal
